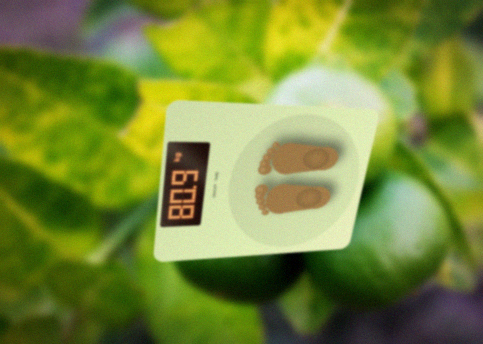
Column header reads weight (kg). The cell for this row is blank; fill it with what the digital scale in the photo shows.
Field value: 80.9 kg
